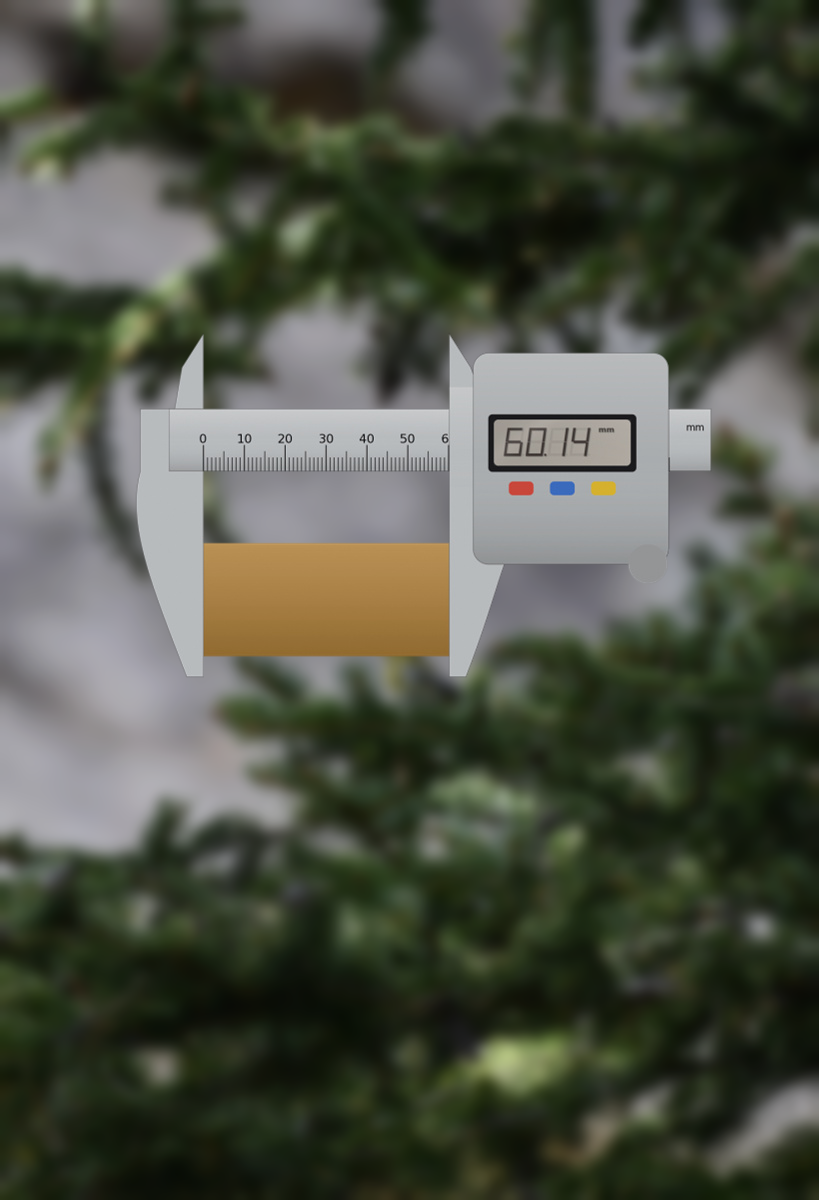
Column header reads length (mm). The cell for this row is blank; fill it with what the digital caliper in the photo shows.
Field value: 60.14 mm
